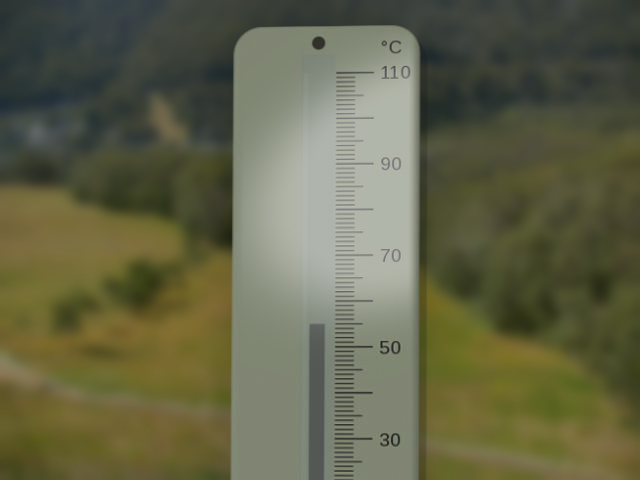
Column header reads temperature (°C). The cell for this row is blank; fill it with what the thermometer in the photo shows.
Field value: 55 °C
